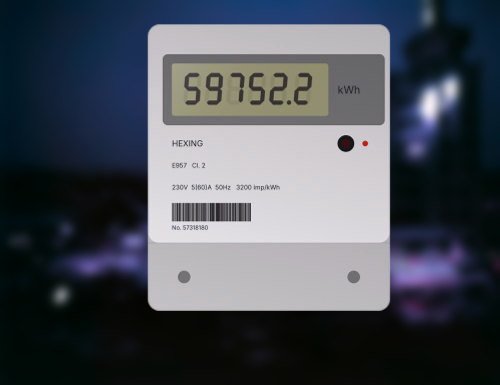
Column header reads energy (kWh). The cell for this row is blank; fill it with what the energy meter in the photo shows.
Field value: 59752.2 kWh
